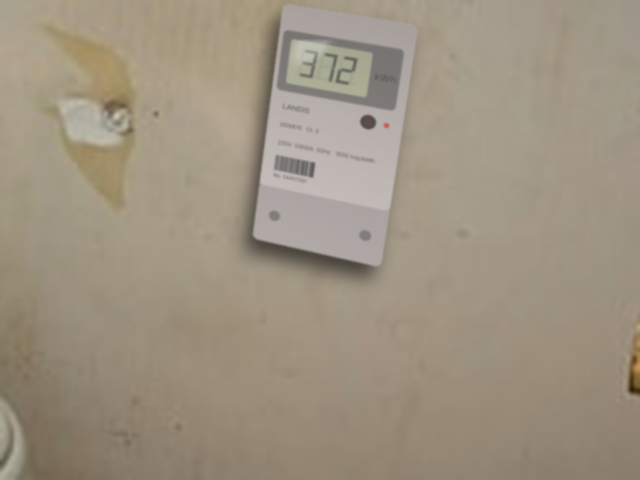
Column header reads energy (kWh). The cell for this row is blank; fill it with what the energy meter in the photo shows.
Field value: 372 kWh
